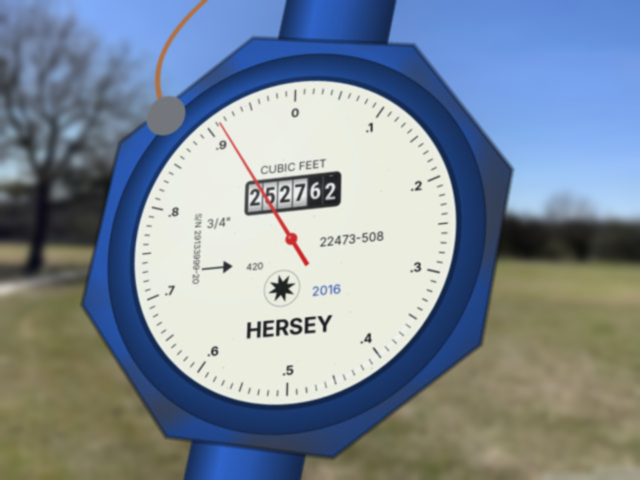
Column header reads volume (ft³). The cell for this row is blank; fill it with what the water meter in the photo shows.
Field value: 252761.91 ft³
